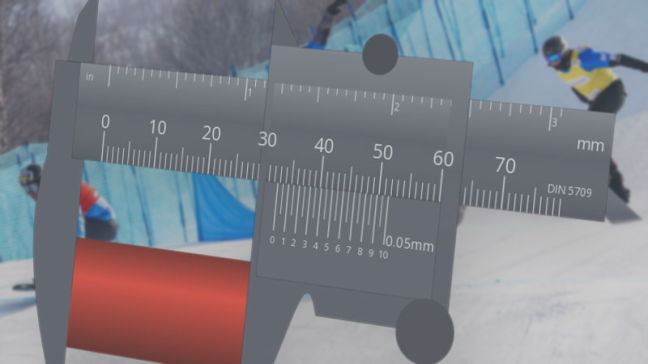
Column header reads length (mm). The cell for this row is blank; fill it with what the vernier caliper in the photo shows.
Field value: 32.6 mm
